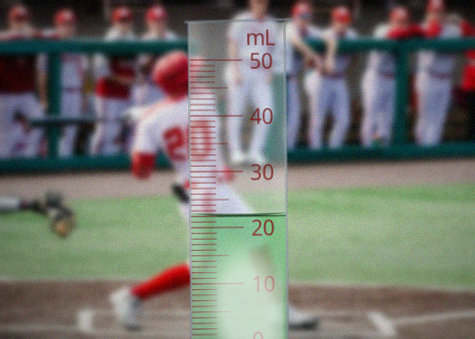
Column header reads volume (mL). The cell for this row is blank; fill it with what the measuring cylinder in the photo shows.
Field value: 22 mL
